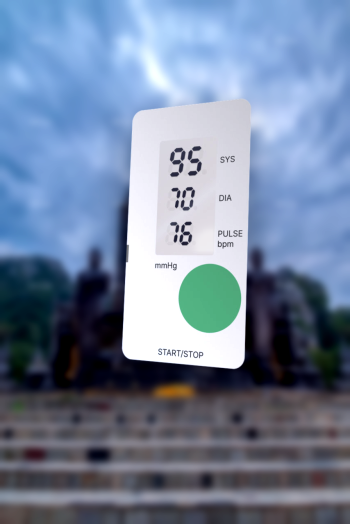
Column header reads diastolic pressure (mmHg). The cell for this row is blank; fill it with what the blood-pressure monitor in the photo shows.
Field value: 70 mmHg
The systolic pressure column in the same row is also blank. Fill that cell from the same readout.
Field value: 95 mmHg
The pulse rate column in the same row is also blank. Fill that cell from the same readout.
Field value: 76 bpm
